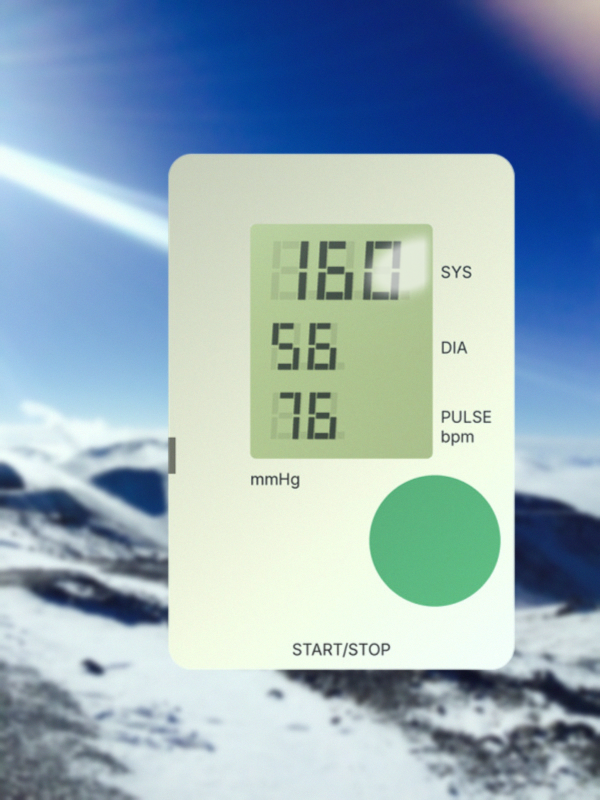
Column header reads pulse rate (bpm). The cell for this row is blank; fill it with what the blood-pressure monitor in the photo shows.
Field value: 76 bpm
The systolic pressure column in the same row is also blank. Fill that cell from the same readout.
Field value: 160 mmHg
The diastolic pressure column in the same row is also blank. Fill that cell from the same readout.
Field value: 56 mmHg
